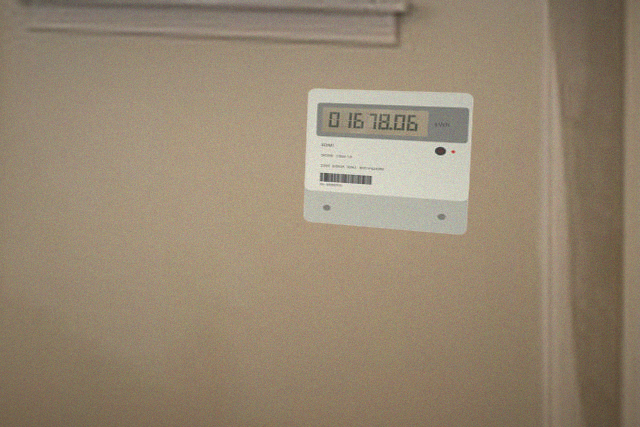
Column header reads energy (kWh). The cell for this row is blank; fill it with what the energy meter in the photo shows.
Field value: 1678.06 kWh
